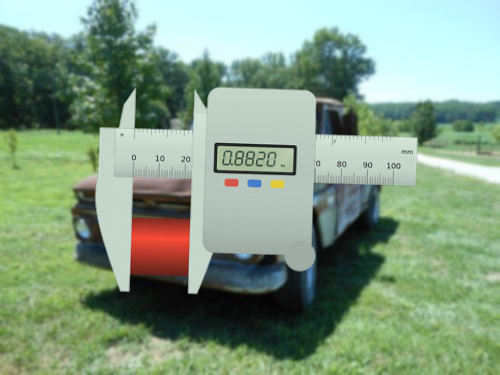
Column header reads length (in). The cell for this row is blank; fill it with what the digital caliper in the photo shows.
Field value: 0.8820 in
